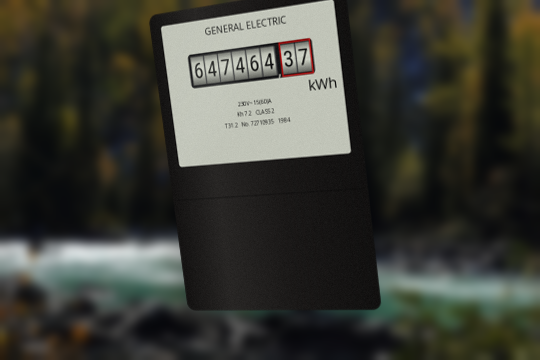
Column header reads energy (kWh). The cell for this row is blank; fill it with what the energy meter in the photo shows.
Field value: 647464.37 kWh
